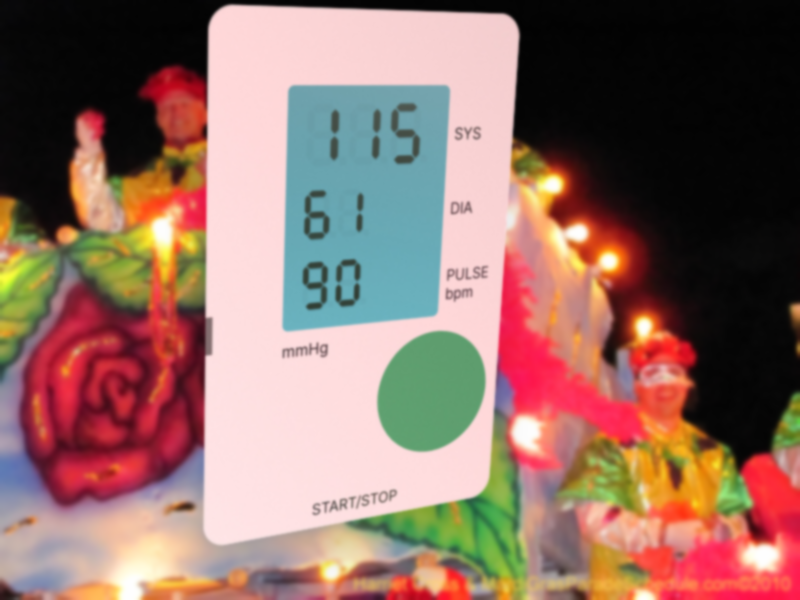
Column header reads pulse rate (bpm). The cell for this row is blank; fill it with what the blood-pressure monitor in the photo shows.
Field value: 90 bpm
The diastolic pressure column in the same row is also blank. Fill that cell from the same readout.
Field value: 61 mmHg
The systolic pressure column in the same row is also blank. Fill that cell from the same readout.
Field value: 115 mmHg
